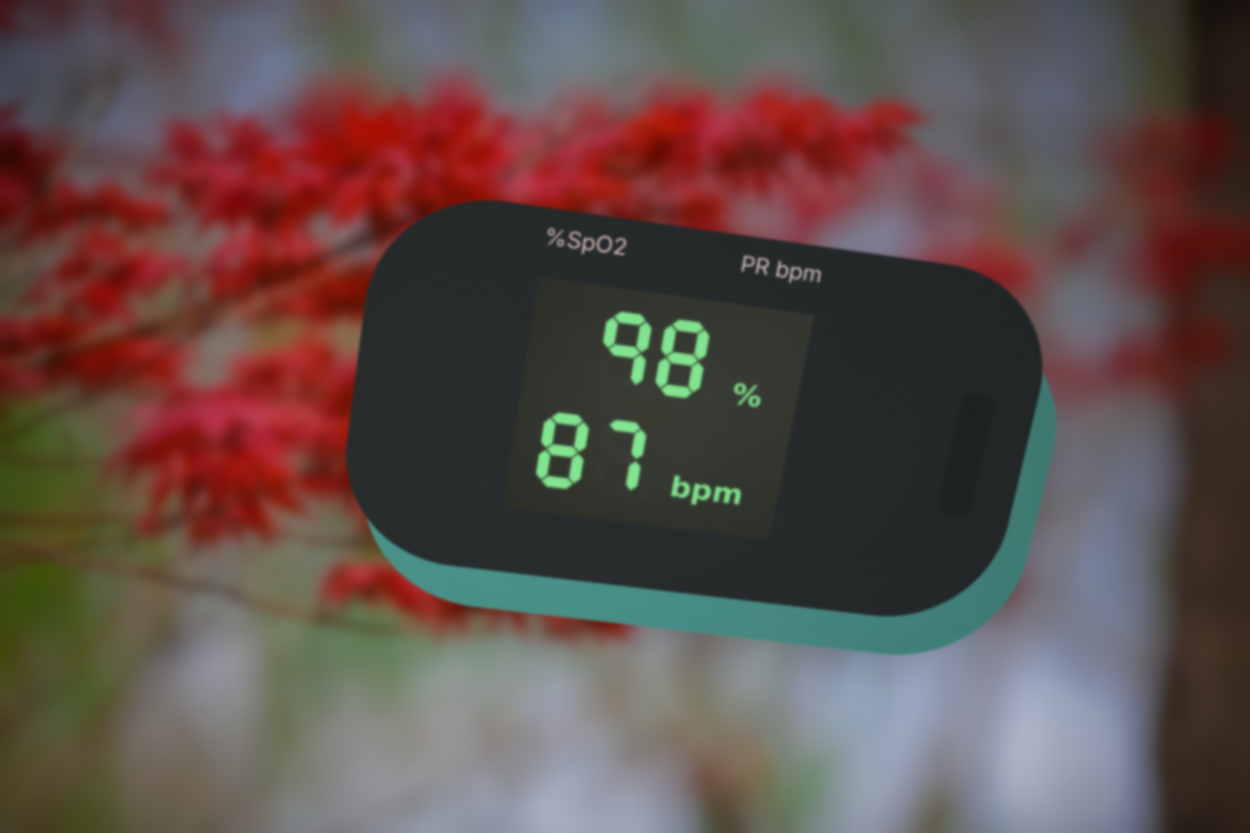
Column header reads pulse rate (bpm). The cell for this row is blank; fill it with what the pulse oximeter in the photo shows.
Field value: 87 bpm
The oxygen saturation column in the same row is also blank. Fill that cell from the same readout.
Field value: 98 %
